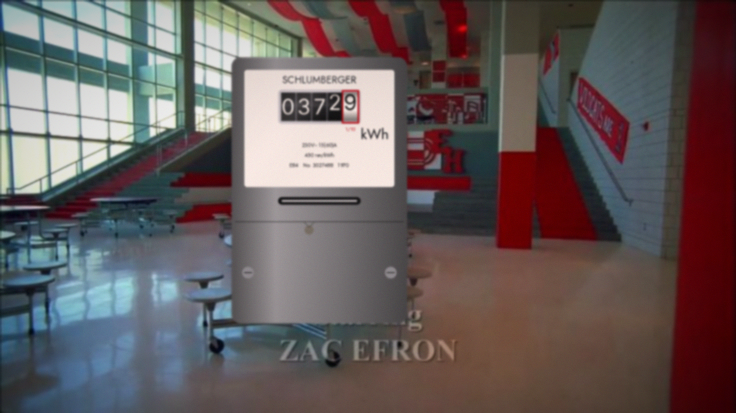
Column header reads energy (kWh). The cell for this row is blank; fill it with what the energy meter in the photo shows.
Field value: 372.9 kWh
